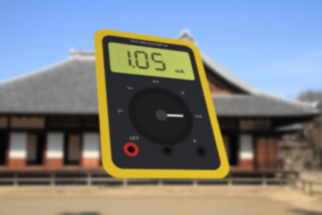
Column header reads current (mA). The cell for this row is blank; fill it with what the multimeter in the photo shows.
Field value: 1.05 mA
